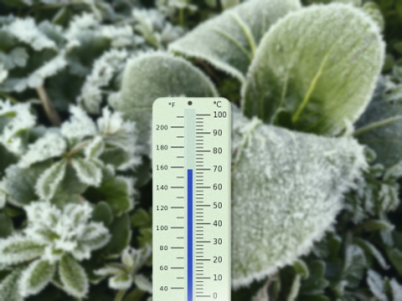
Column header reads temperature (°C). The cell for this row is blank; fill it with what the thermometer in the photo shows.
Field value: 70 °C
